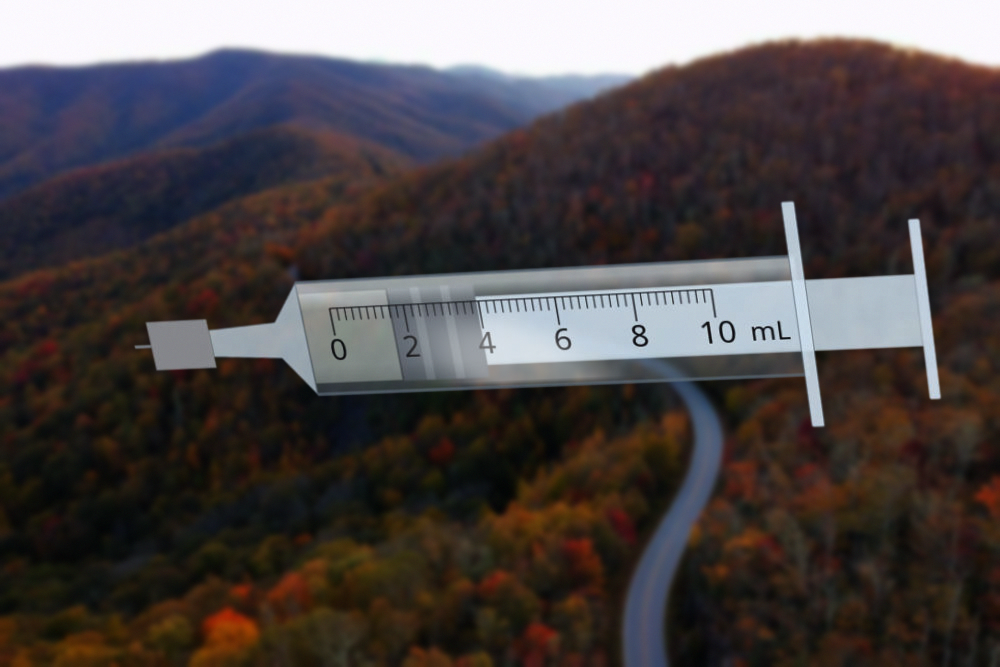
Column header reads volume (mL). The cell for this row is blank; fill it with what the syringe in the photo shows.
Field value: 1.6 mL
